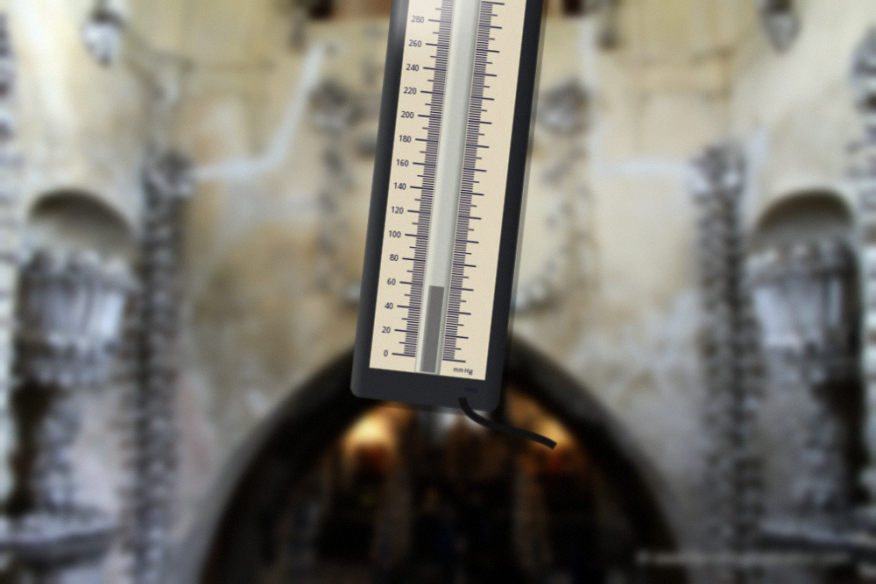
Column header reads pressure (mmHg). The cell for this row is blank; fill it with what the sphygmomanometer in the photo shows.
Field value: 60 mmHg
